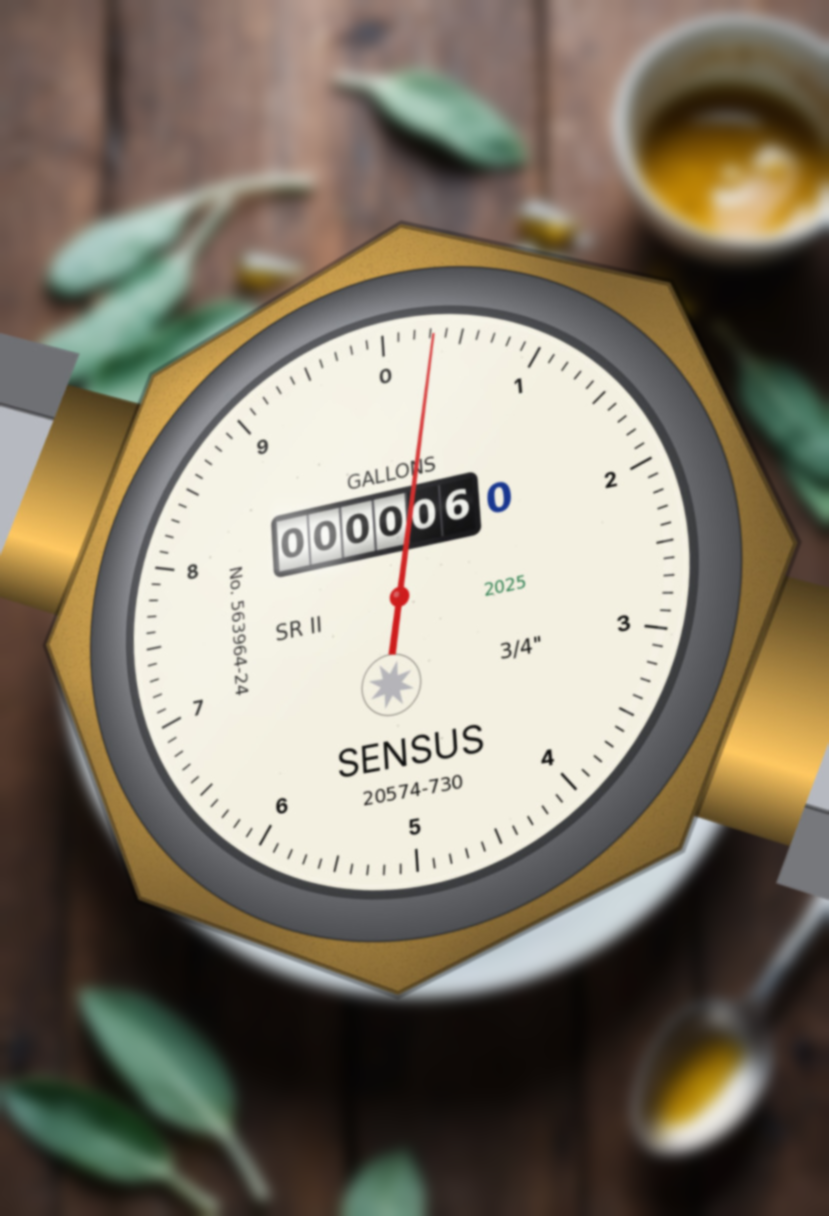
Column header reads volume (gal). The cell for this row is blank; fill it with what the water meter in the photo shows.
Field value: 60.3 gal
